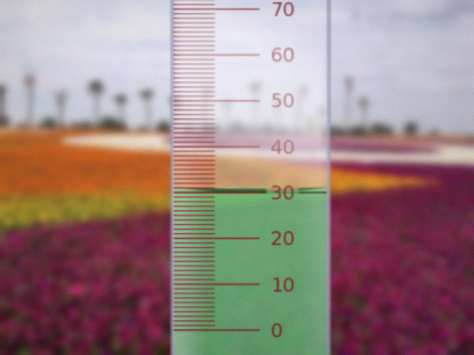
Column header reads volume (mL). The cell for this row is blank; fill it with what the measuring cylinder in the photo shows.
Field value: 30 mL
